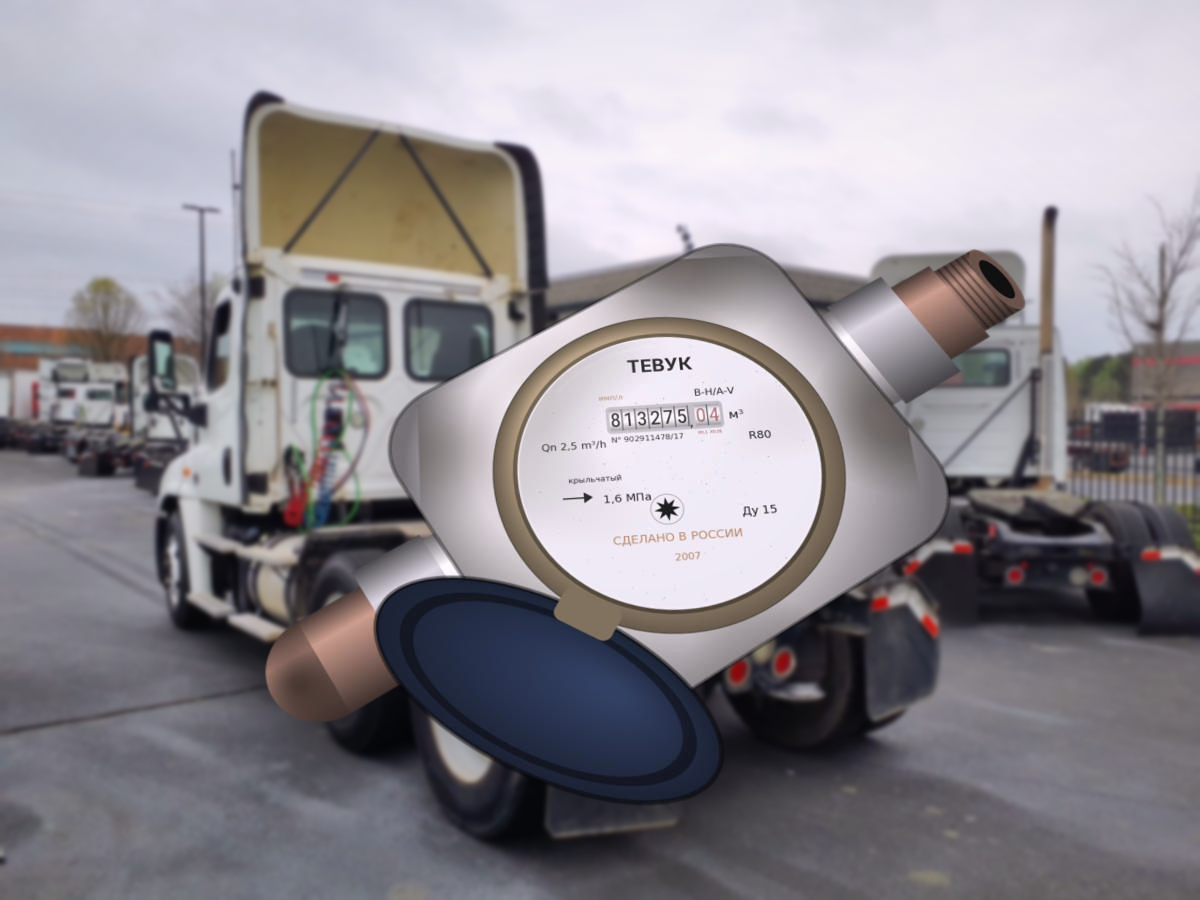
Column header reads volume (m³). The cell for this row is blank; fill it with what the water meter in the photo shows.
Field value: 813275.04 m³
